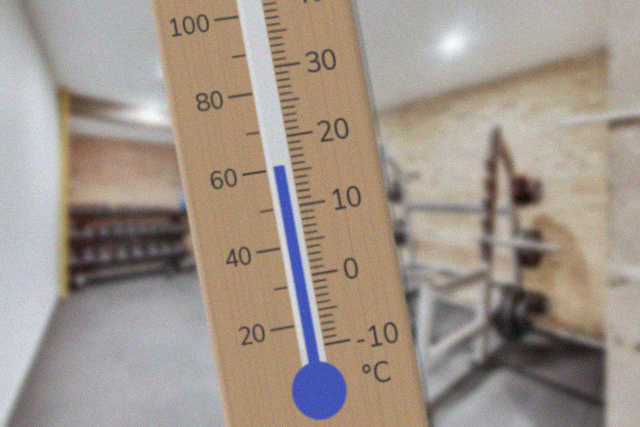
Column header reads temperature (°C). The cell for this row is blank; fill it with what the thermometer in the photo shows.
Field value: 16 °C
